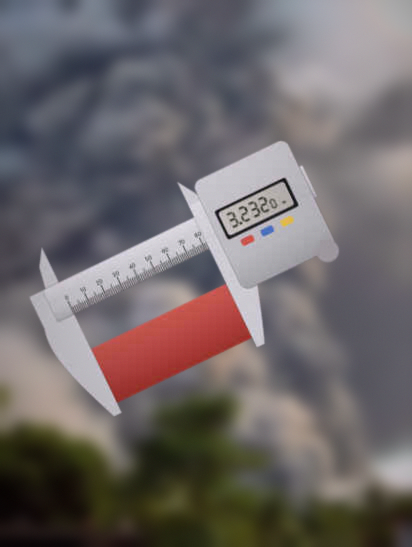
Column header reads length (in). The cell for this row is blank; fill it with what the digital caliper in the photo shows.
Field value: 3.2320 in
